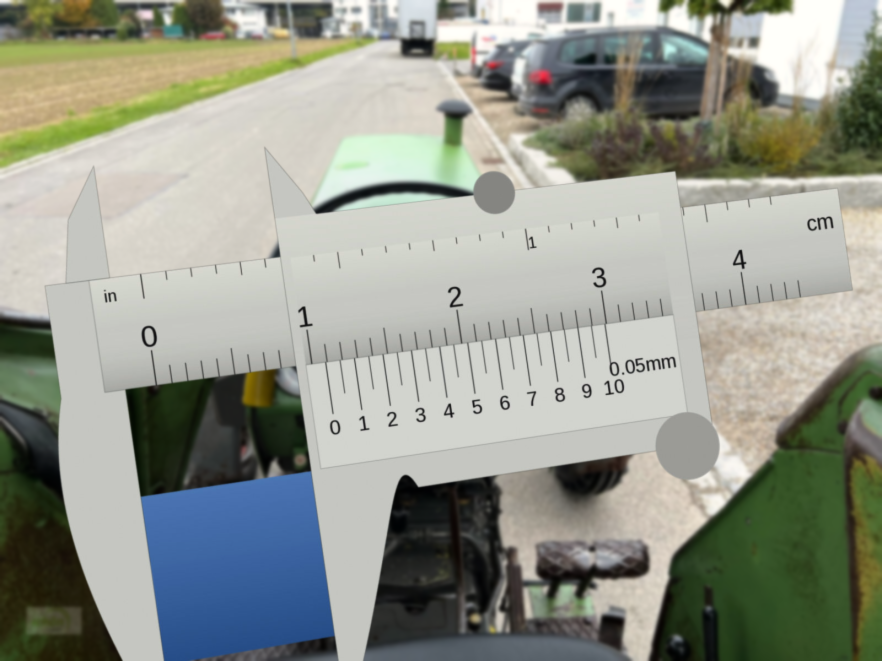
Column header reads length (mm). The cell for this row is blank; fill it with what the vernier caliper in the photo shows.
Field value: 10.9 mm
